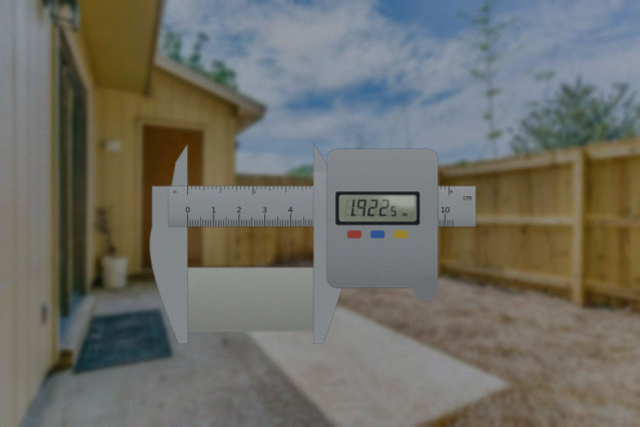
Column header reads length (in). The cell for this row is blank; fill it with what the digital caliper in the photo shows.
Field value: 1.9225 in
